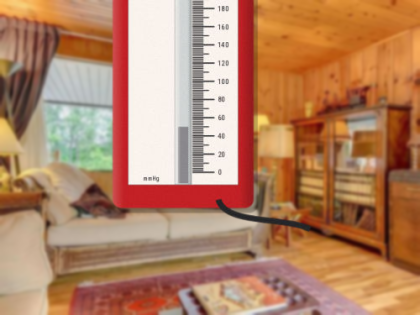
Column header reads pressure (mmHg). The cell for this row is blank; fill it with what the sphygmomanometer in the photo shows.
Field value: 50 mmHg
